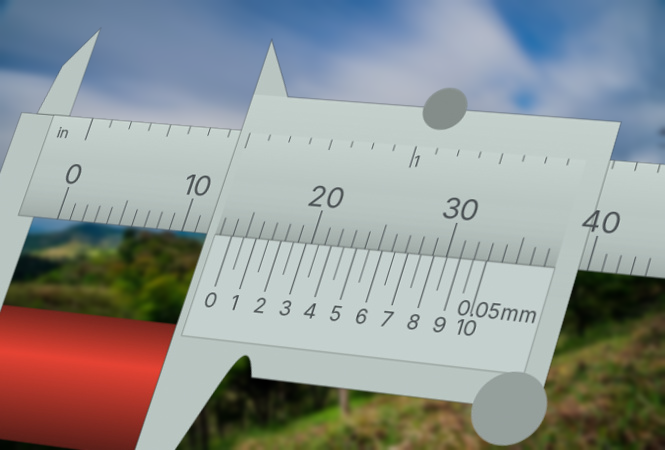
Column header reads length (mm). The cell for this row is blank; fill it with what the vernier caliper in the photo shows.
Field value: 13.9 mm
